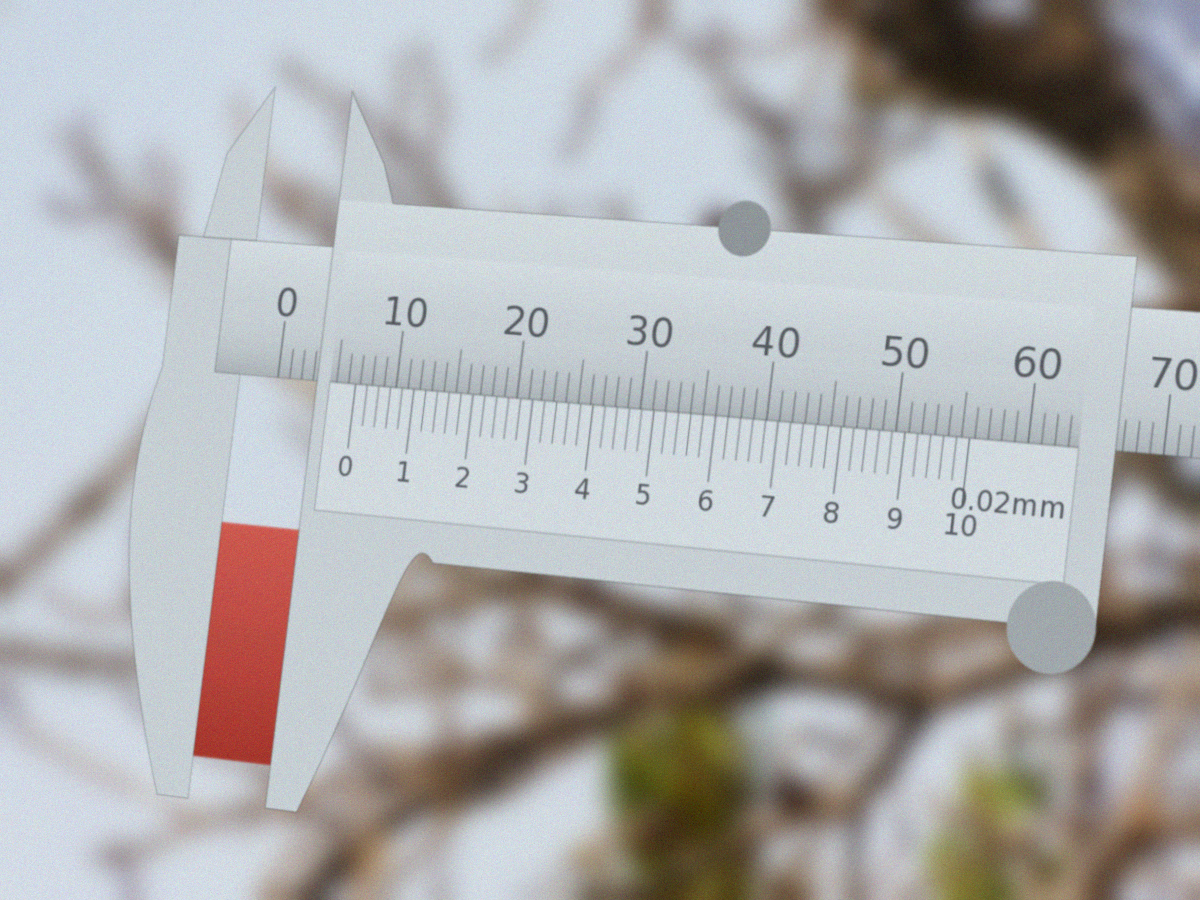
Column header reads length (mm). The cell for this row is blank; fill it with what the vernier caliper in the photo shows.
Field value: 6.6 mm
